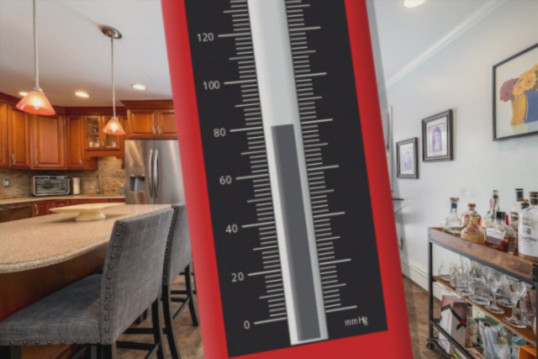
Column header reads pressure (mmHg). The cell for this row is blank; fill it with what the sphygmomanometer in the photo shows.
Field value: 80 mmHg
